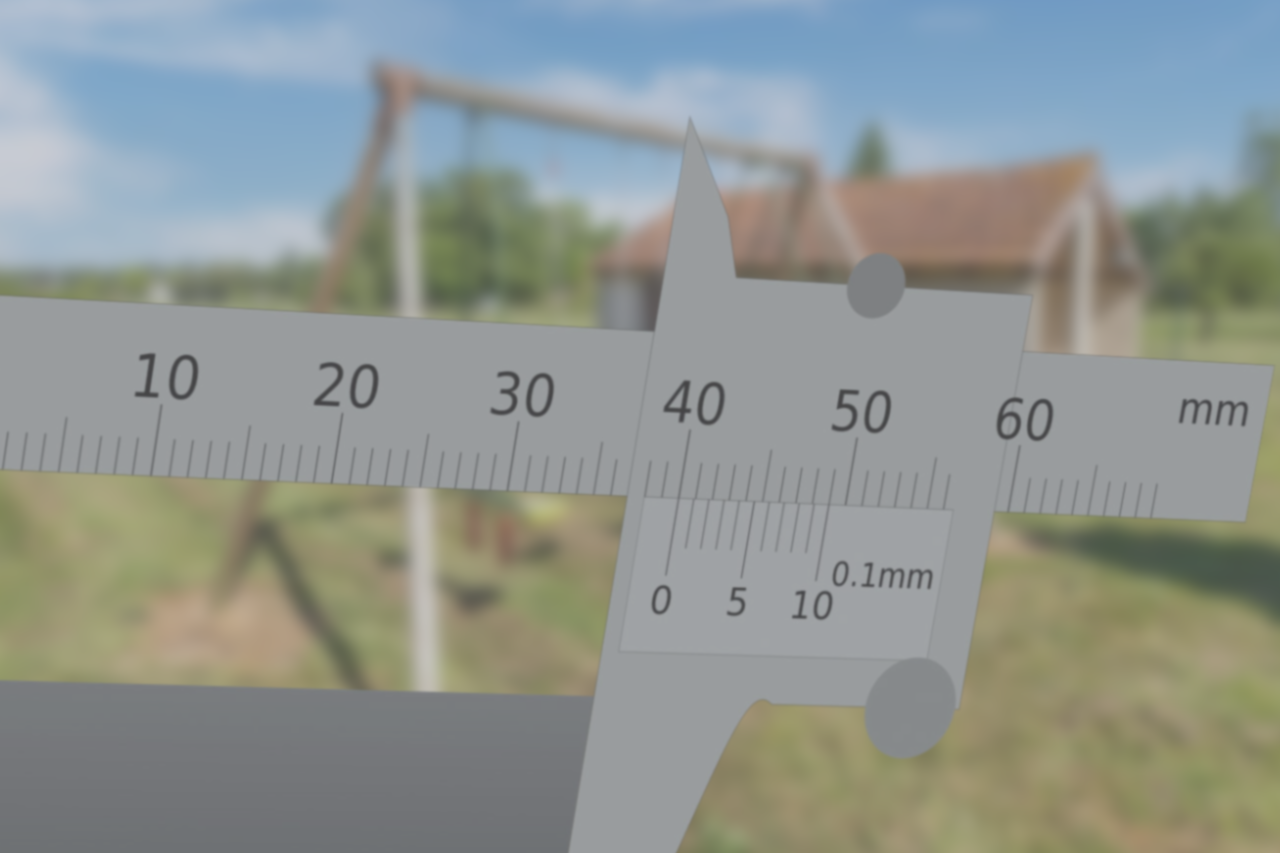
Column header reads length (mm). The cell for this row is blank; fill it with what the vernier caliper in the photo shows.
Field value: 40.0 mm
